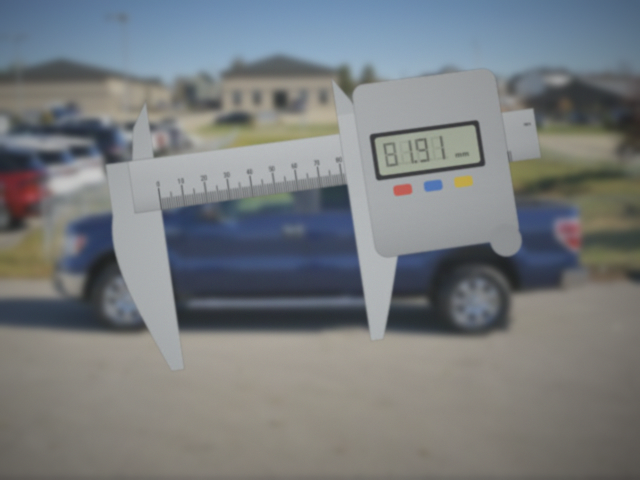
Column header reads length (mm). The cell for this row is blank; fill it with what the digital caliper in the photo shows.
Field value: 81.91 mm
